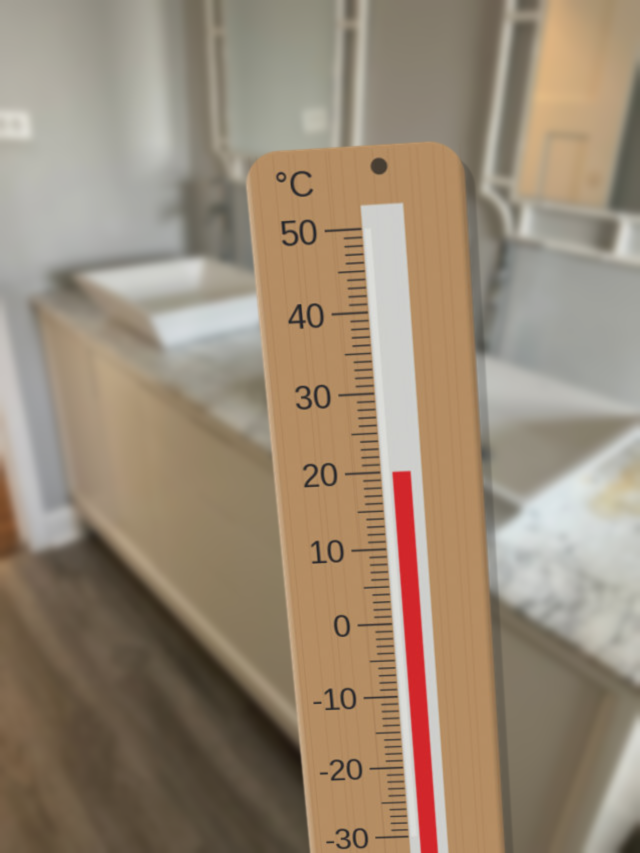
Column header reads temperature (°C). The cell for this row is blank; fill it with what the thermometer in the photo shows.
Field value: 20 °C
